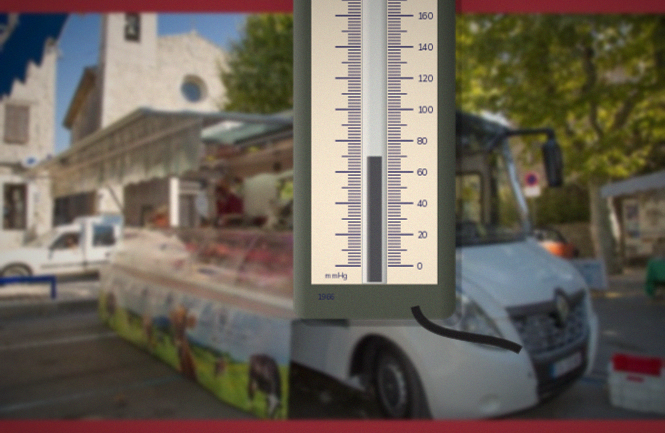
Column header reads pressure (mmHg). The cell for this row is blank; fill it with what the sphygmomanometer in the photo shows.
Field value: 70 mmHg
